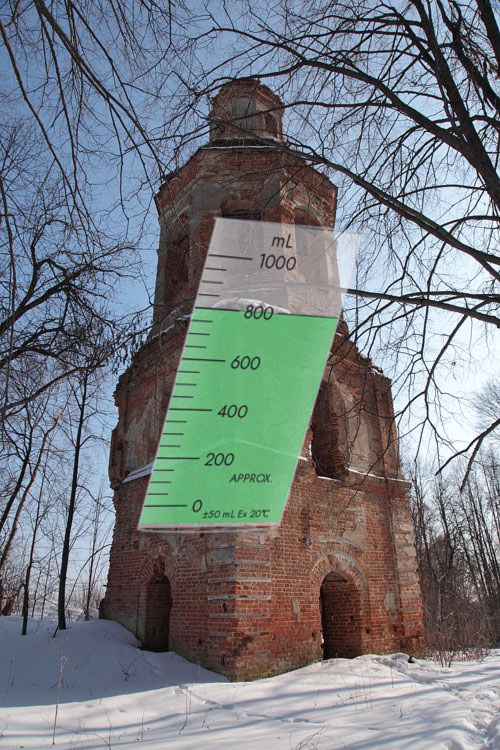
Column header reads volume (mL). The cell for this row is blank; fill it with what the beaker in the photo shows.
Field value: 800 mL
